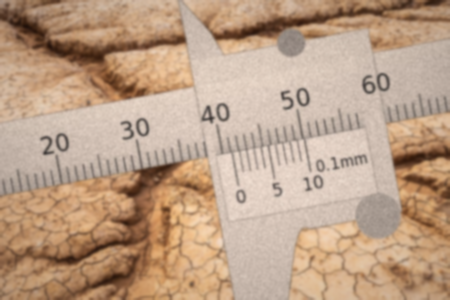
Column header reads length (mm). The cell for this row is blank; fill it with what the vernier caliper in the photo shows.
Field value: 41.2 mm
